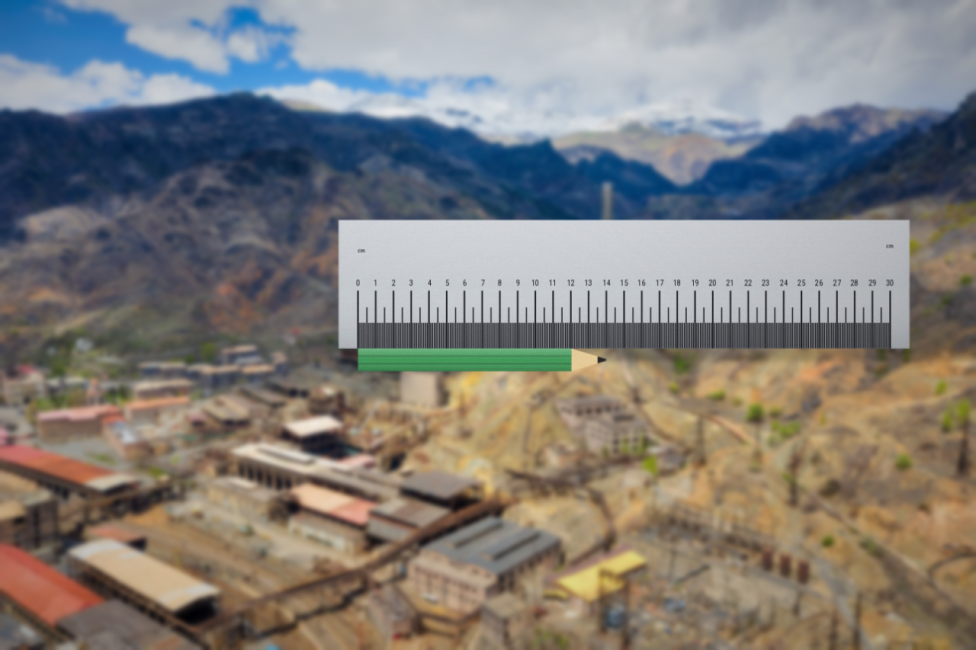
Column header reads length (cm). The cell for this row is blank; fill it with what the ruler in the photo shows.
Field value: 14 cm
